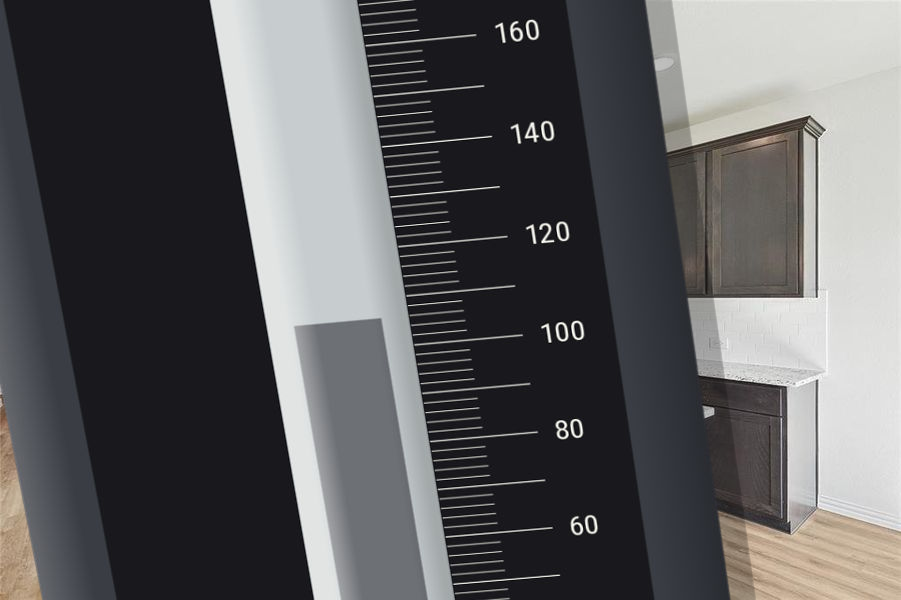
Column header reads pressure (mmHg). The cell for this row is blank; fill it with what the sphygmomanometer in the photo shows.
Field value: 106 mmHg
